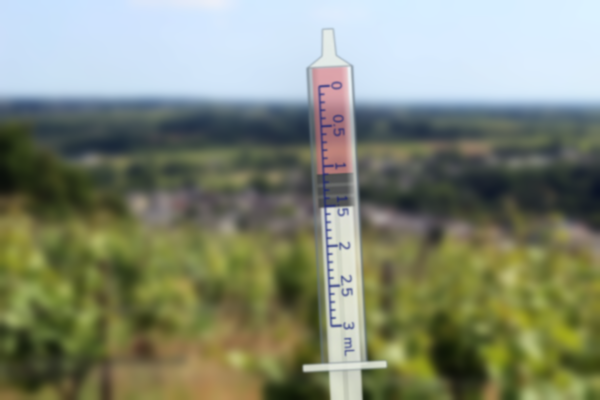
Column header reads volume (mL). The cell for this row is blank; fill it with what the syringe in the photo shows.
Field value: 1.1 mL
